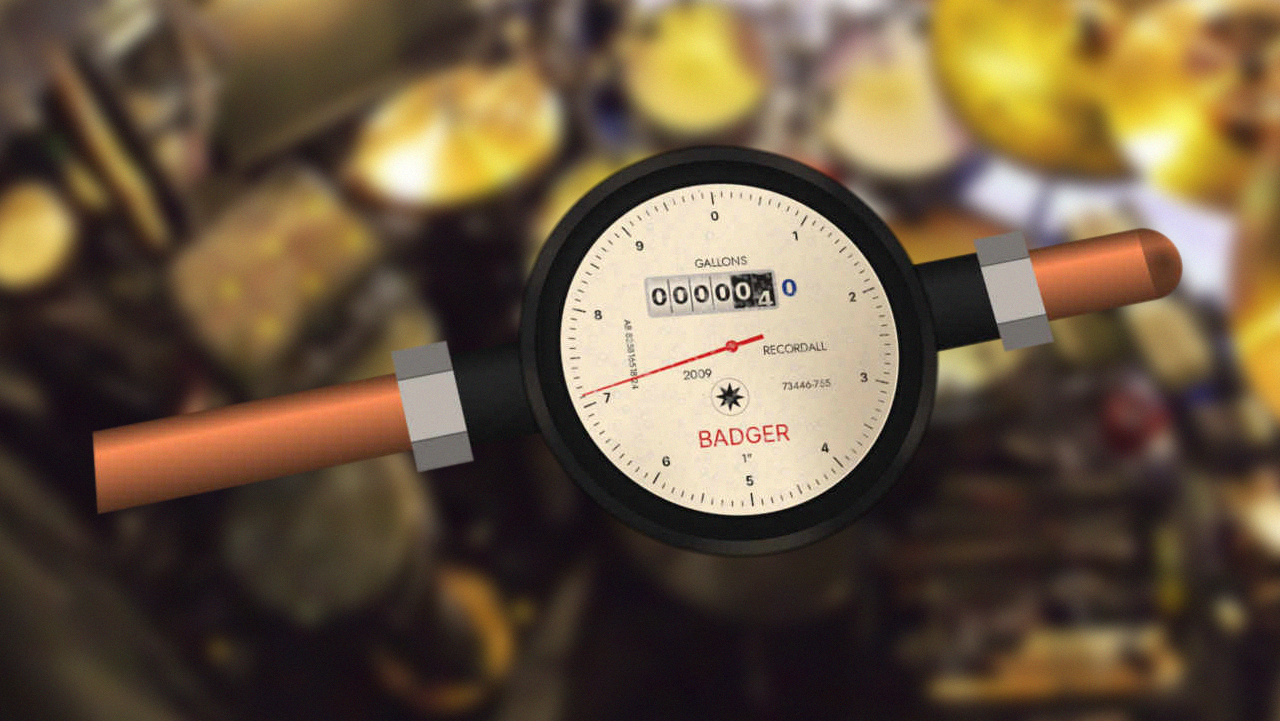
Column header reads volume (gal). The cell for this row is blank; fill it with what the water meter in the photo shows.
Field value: 37.1 gal
